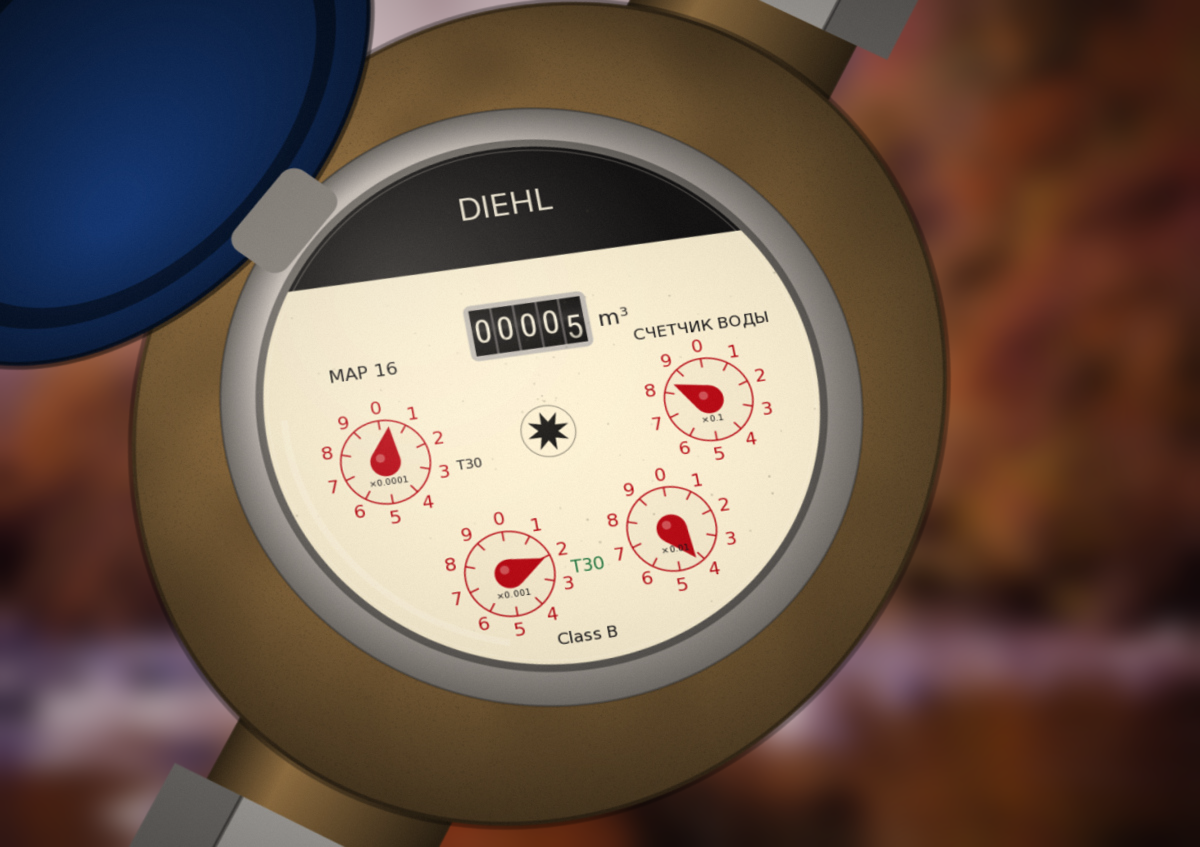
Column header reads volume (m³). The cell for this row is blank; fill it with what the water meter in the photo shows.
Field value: 4.8420 m³
